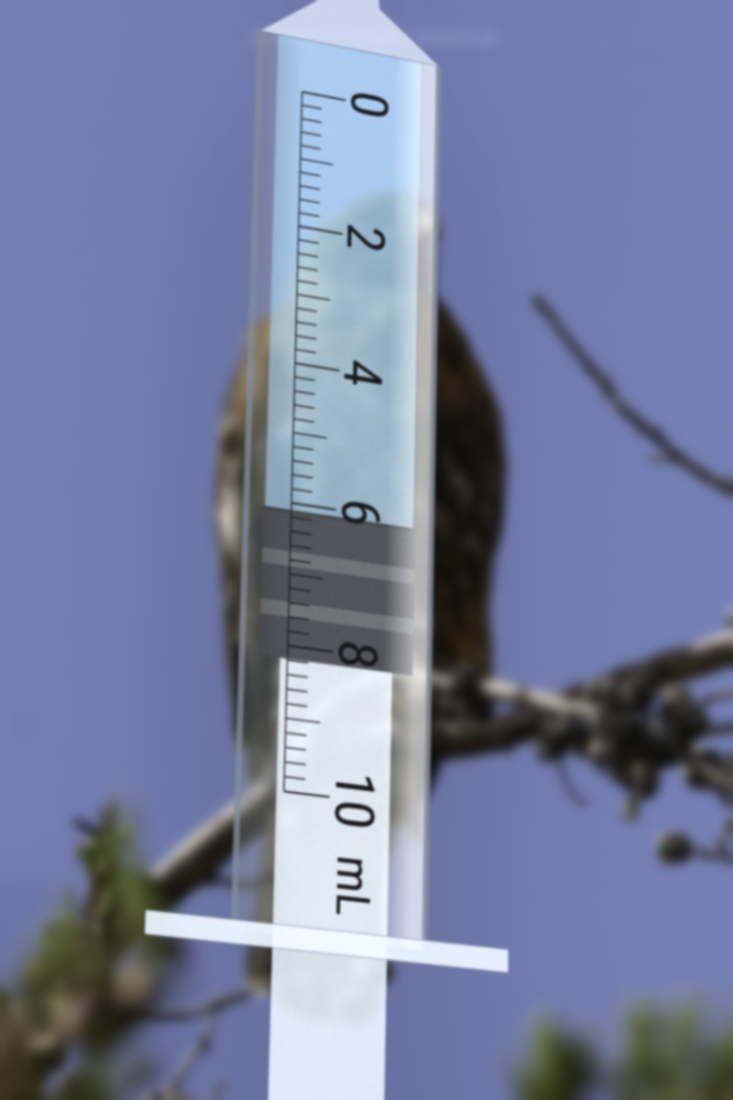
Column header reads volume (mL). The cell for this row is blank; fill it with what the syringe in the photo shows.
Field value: 6.1 mL
